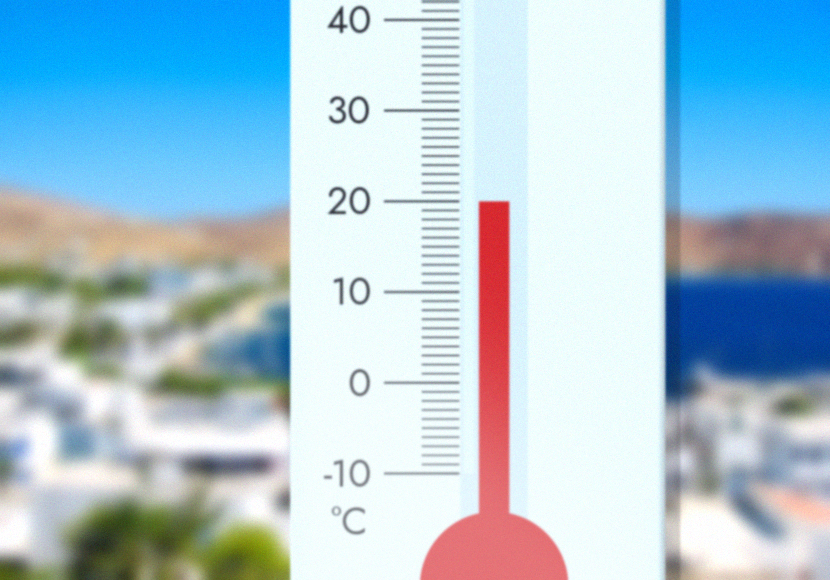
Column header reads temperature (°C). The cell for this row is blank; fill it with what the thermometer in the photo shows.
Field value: 20 °C
